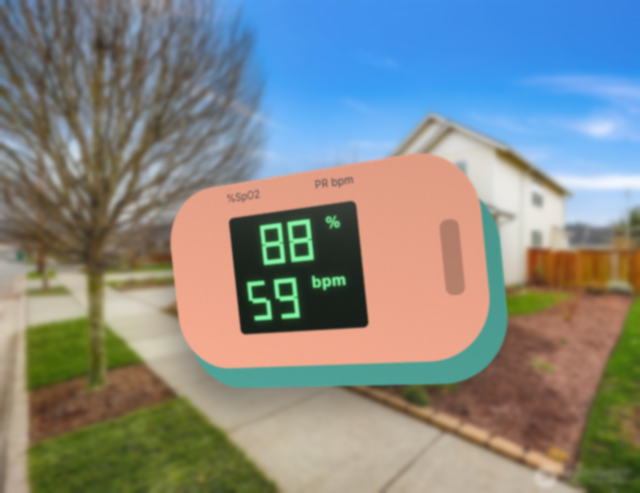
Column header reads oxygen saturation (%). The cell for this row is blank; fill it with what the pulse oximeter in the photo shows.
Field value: 88 %
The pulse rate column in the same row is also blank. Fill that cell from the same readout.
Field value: 59 bpm
